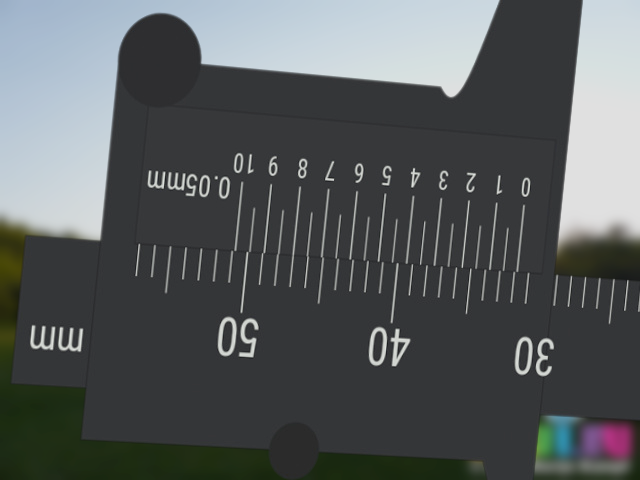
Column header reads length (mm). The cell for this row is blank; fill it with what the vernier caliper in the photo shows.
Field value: 31.8 mm
